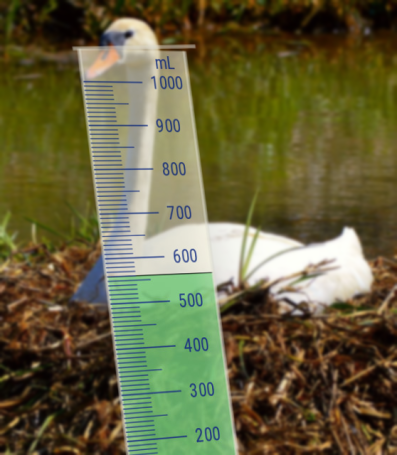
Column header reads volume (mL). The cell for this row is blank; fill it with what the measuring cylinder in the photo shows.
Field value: 560 mL
